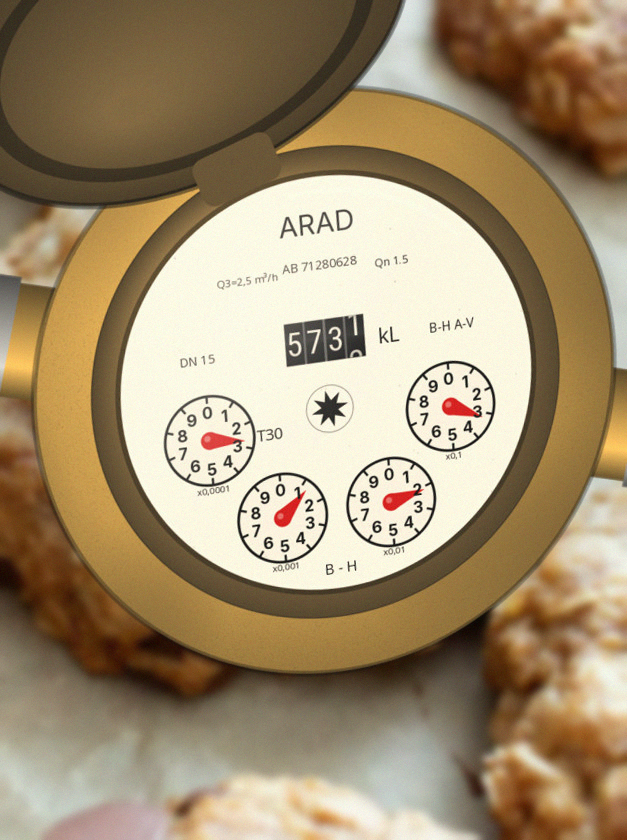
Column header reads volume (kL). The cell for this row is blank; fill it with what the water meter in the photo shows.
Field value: 5731.3212 kL
